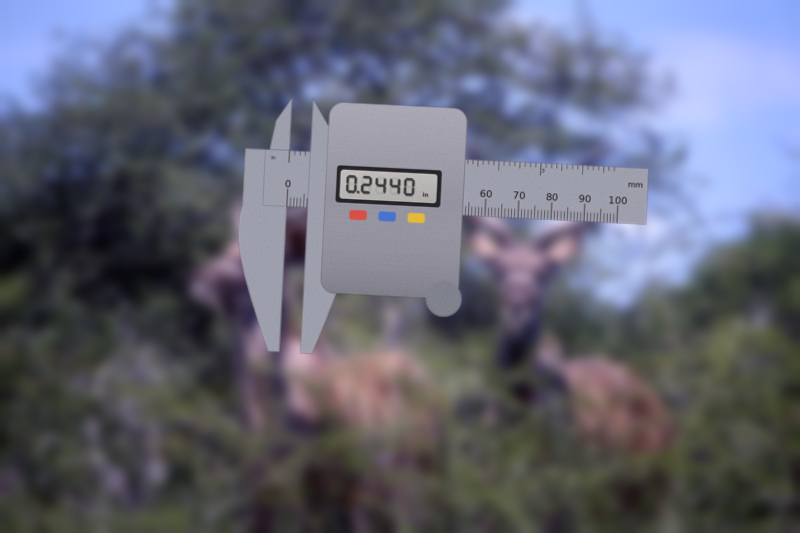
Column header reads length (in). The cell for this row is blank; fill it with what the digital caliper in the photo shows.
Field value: 0.2440 in
